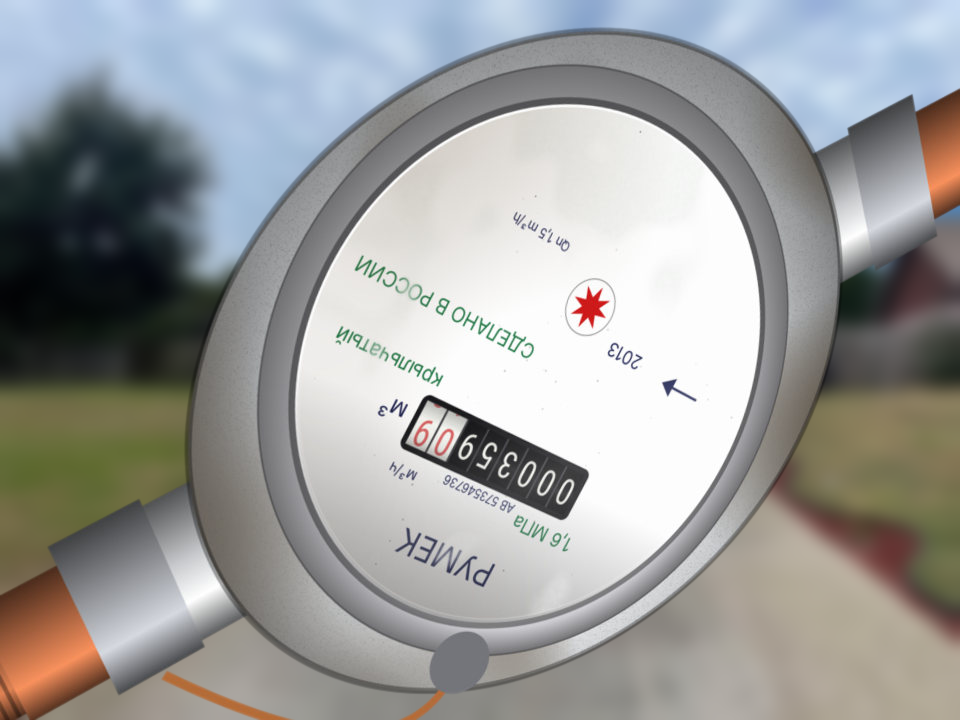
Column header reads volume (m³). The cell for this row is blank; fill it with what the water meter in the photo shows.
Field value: 359.09 m³
